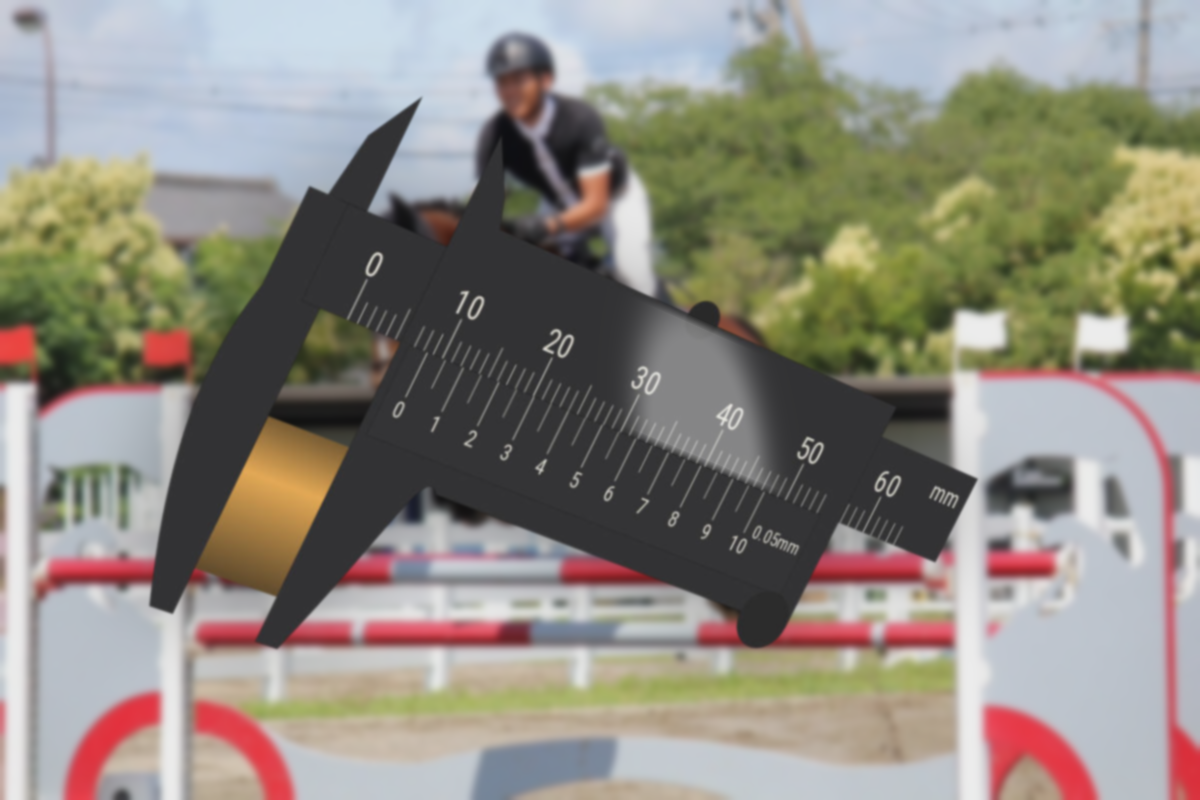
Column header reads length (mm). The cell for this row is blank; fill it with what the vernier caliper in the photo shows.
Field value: 8.4 mm
